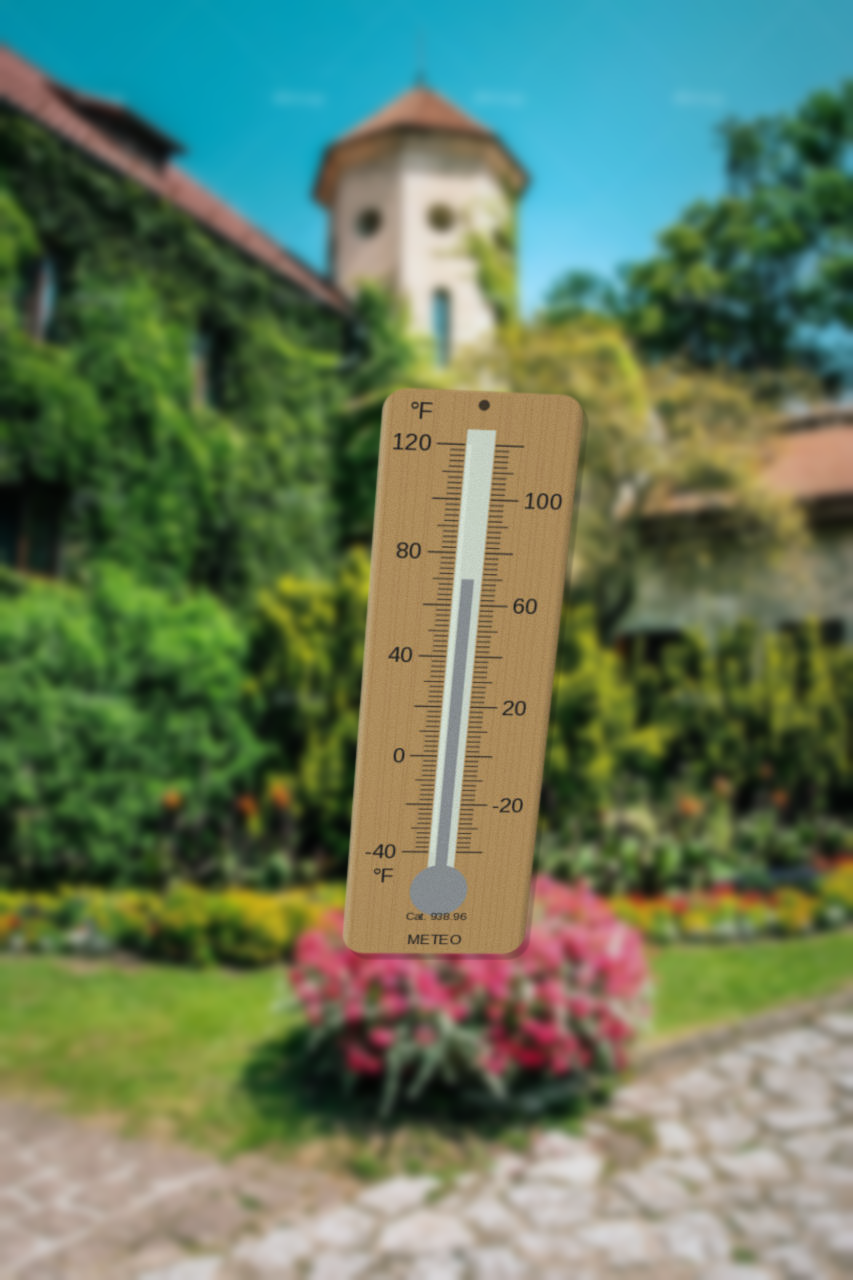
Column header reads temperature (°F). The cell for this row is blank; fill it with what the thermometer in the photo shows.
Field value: 70 °F
